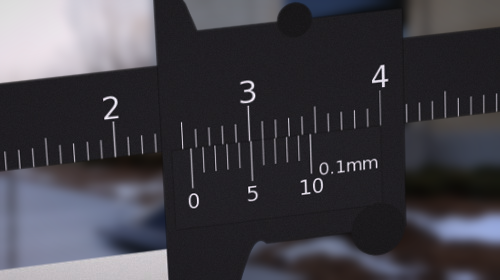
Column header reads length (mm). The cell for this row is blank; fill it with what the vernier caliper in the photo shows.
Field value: 25.6 mm
